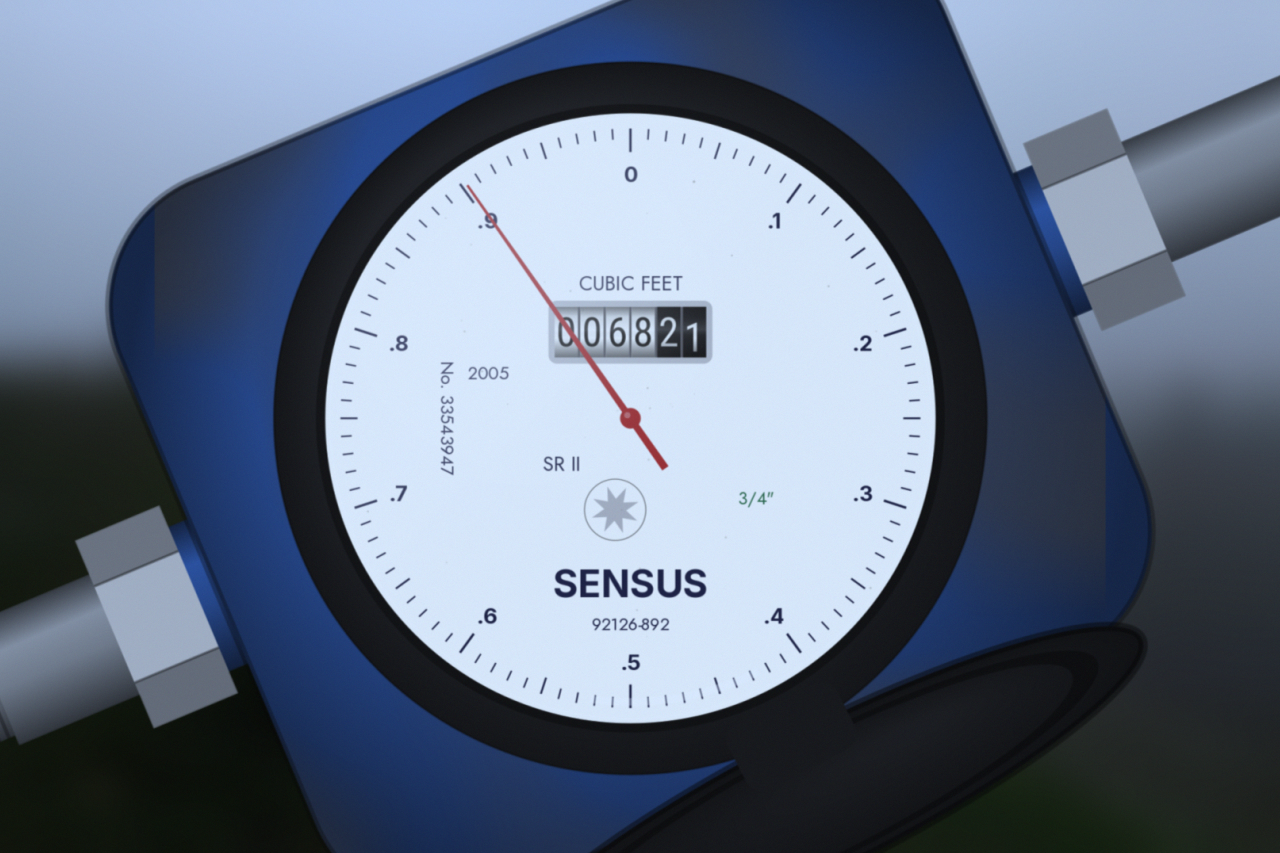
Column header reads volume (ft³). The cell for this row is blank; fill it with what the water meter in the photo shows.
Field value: 6820.90 ft³
